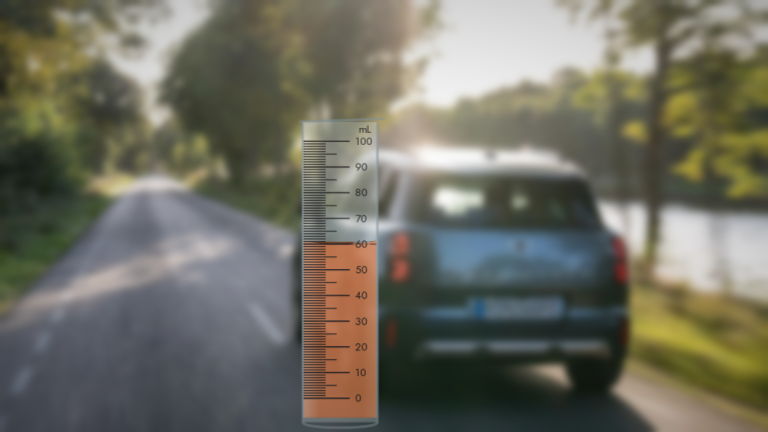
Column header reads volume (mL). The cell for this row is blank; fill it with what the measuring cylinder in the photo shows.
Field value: 60 mL
